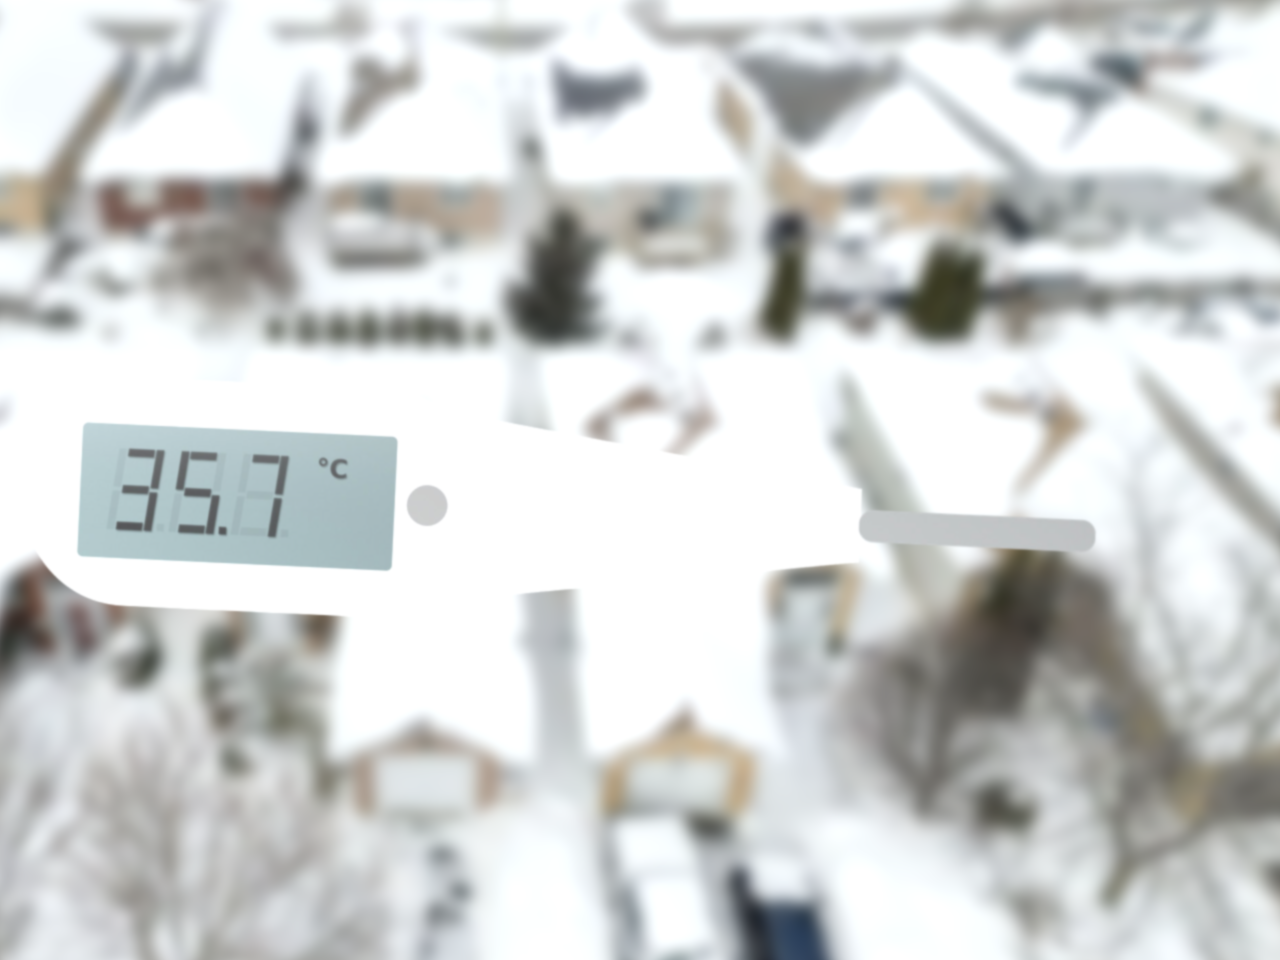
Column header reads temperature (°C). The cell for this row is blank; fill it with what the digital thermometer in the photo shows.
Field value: 35.7 °C
